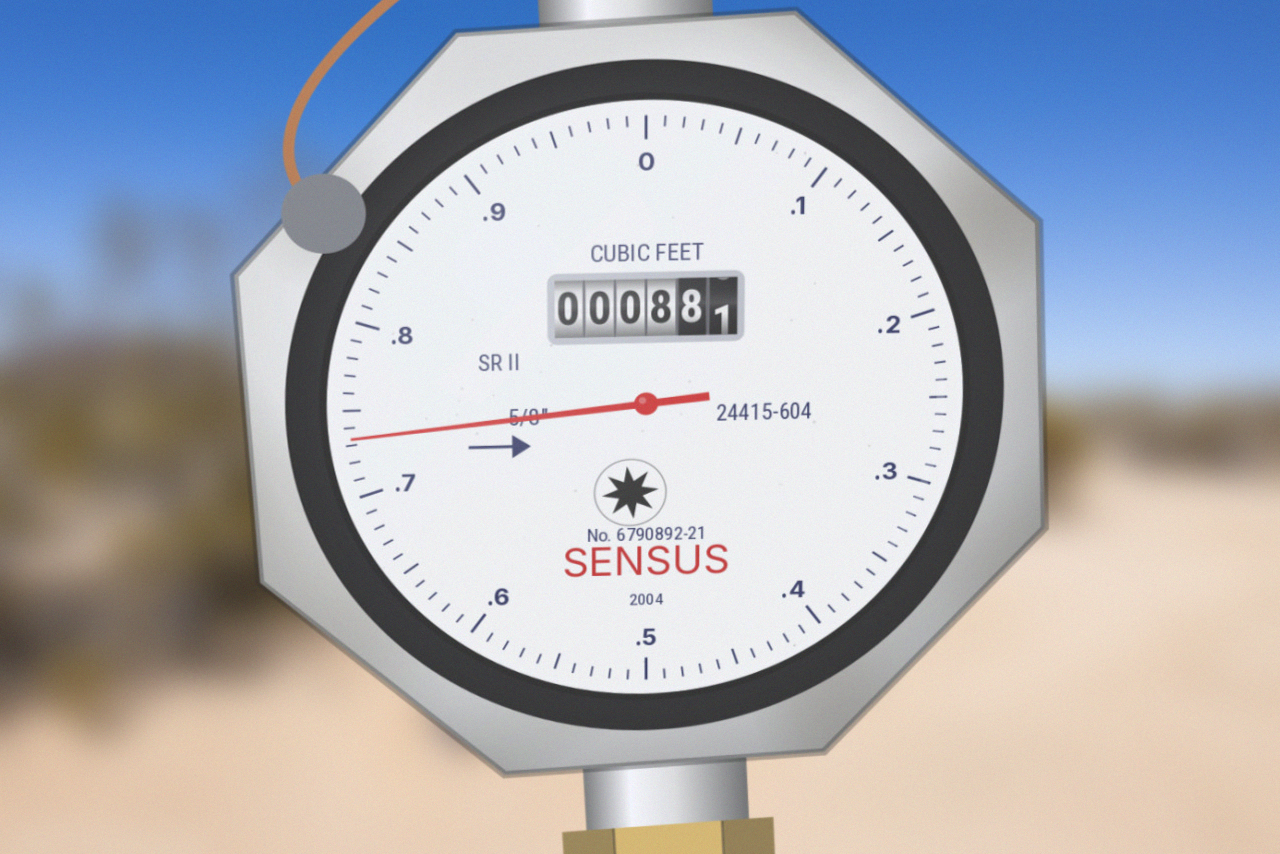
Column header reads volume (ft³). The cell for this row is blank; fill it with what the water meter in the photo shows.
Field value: 880.73 ft³
